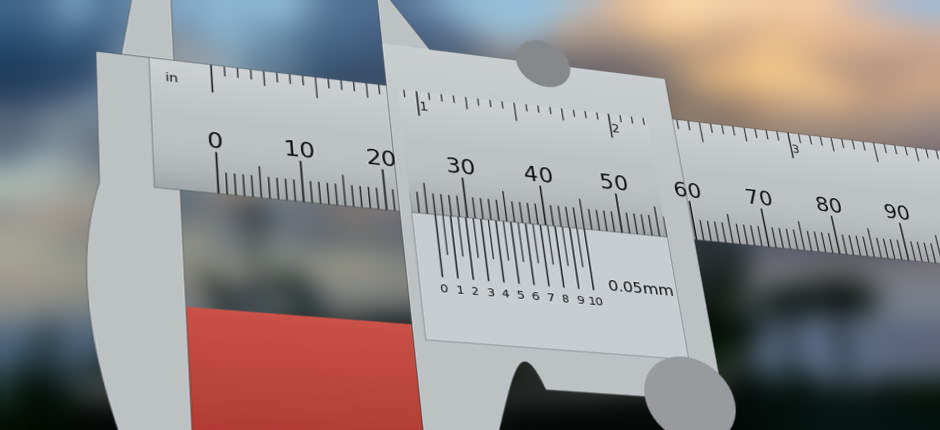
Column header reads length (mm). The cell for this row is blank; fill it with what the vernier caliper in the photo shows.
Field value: 26.0 mm
